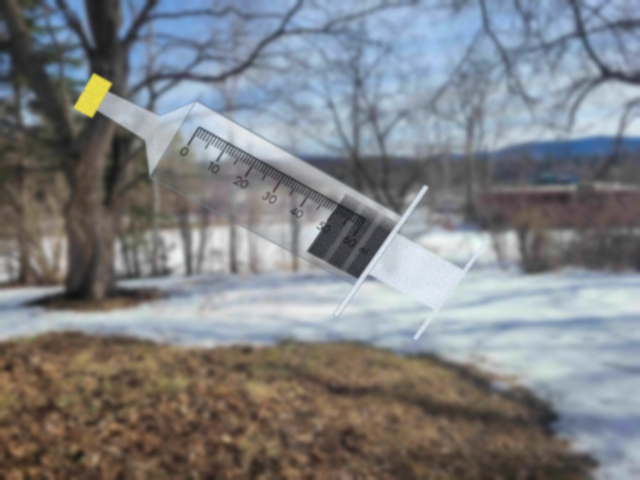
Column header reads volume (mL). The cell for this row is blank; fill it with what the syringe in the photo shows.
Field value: 50 mL
